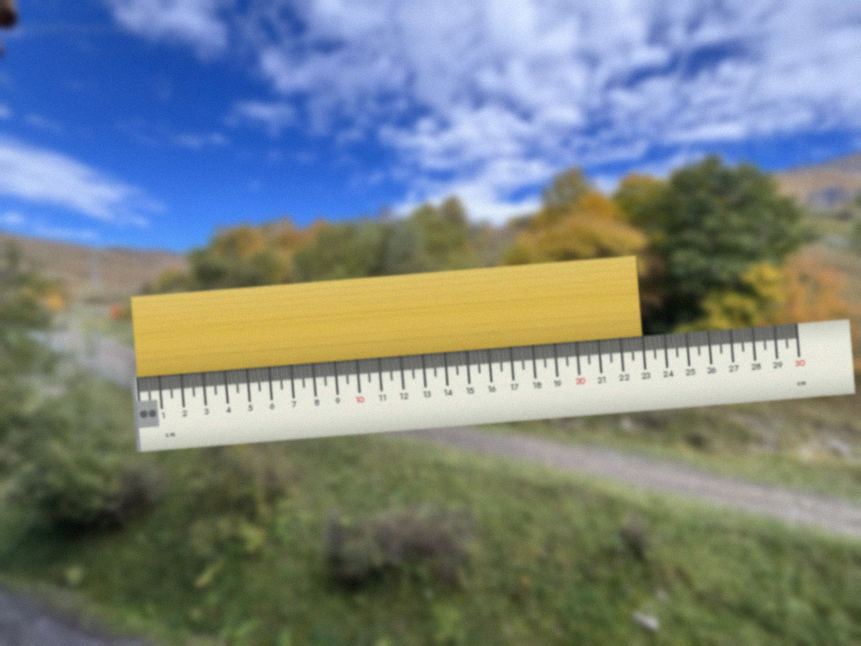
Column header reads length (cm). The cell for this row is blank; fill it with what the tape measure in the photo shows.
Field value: 23 cm
